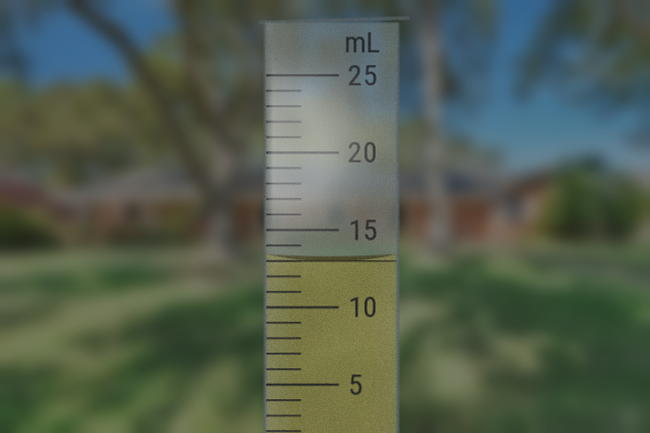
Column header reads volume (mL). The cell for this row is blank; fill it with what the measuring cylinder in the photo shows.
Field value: 13 mL
